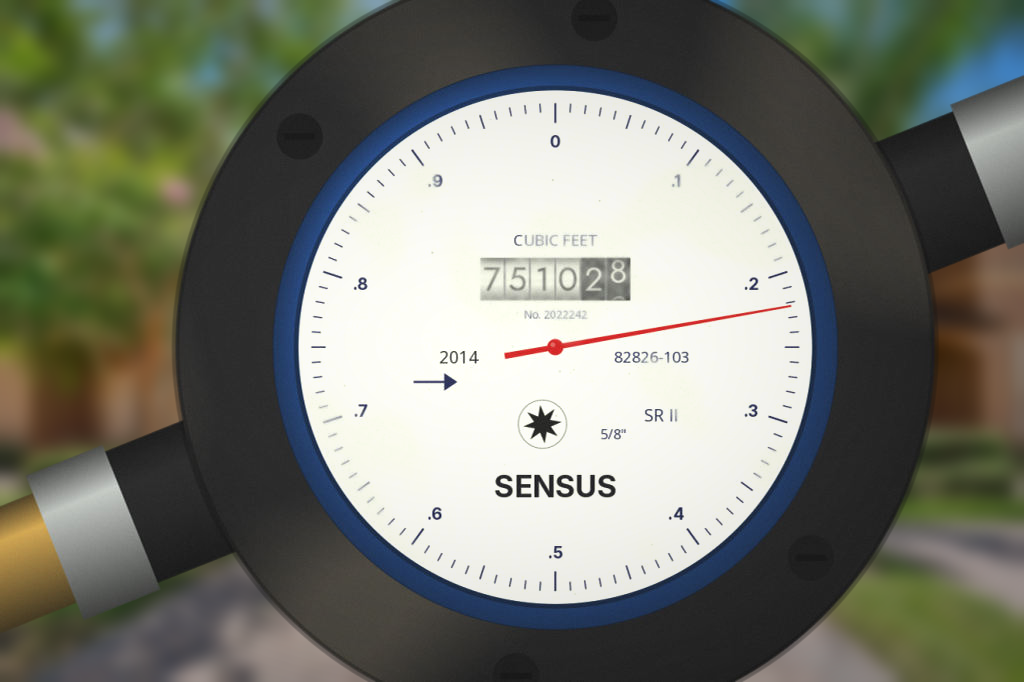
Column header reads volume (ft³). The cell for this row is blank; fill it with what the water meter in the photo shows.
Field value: 751028.22 ft³
